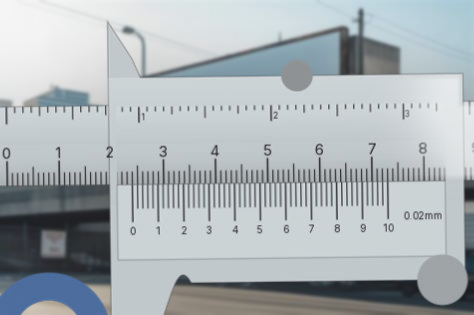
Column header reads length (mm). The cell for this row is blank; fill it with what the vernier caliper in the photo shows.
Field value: 24.0 mm
